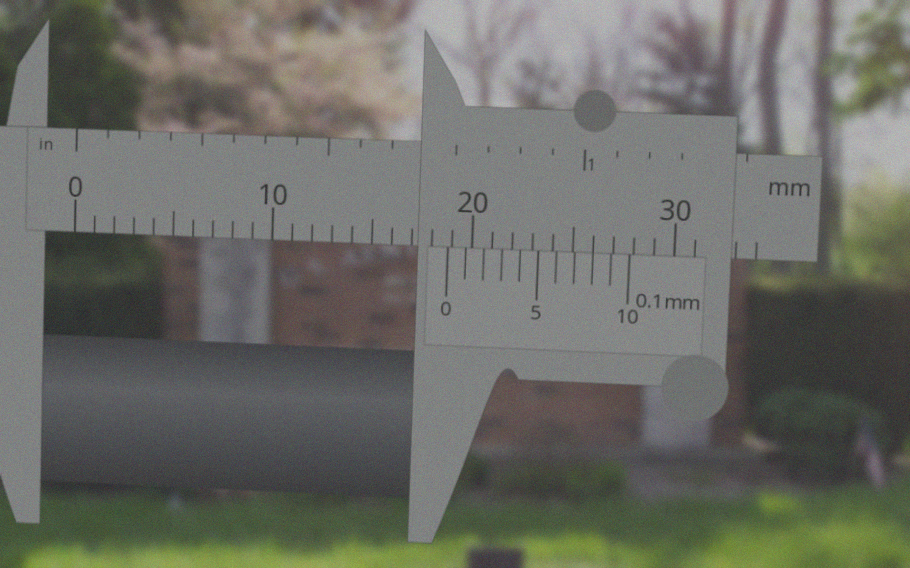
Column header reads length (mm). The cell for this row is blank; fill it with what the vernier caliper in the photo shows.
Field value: 18.8 mm
